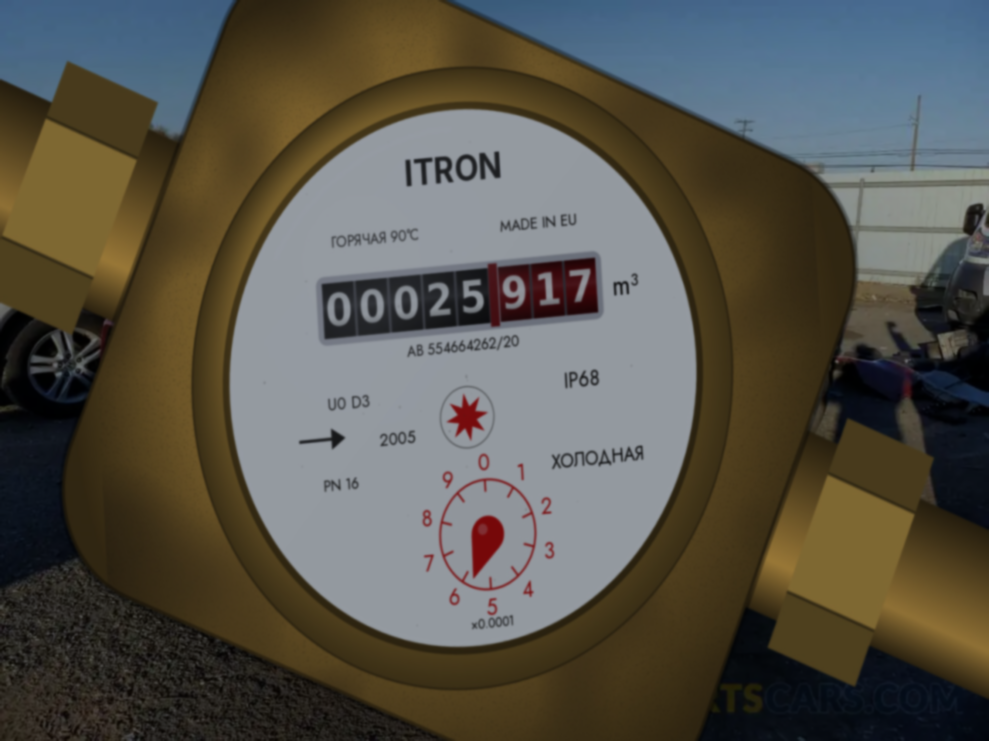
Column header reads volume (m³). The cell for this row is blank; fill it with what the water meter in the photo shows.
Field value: 25.9175 m³
